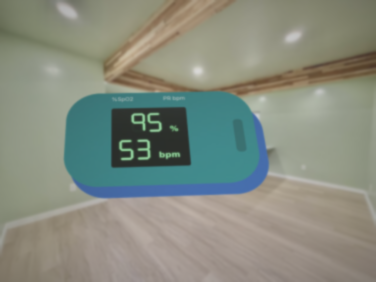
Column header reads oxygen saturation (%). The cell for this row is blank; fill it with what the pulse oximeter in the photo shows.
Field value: 95 %
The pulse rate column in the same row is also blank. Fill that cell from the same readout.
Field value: 53 bpm
